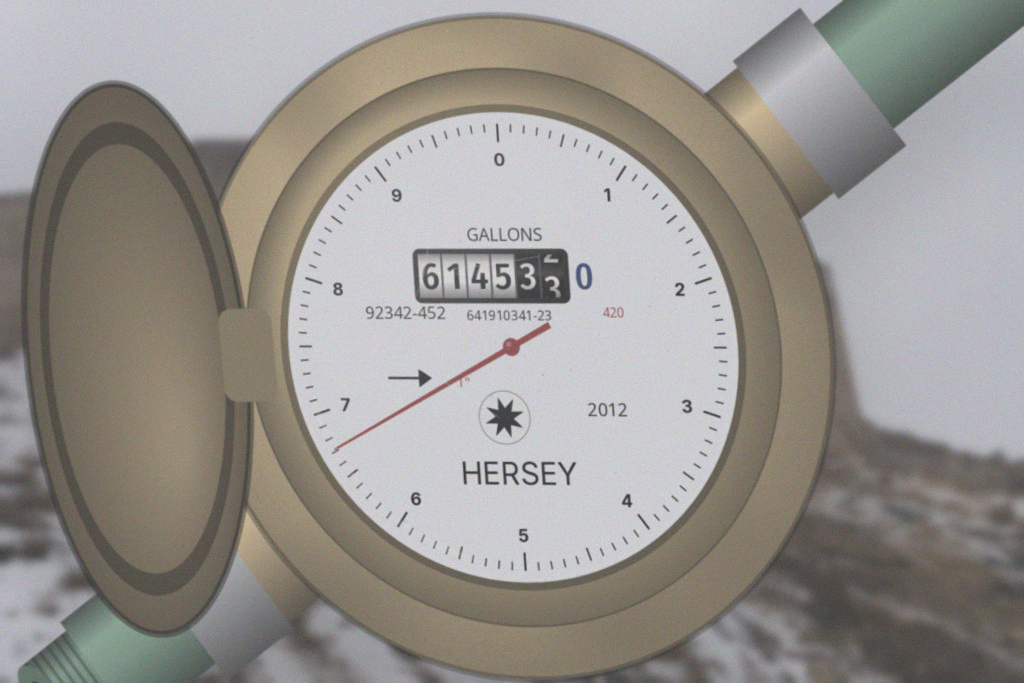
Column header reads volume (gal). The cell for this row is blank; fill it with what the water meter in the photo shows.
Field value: 6145326.7 gal
